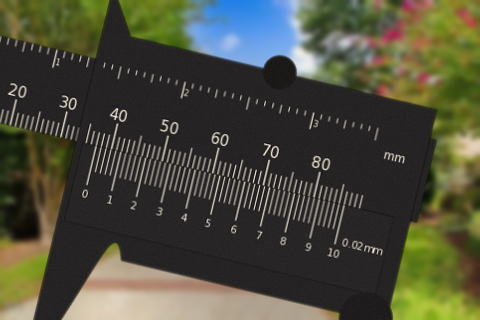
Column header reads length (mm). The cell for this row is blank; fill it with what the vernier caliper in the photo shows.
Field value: 37.0 mm
